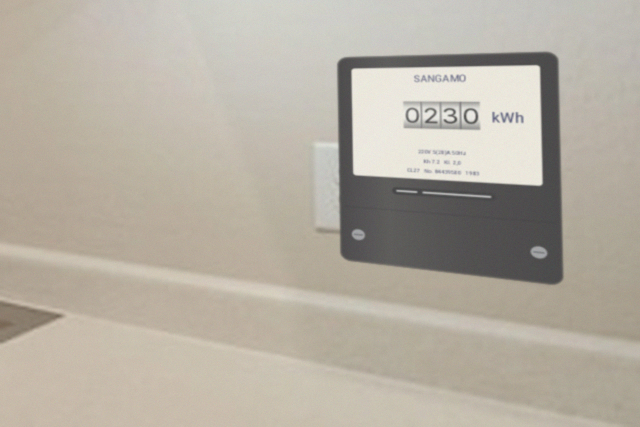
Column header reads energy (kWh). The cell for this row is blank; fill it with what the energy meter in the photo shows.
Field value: 230 kWh
